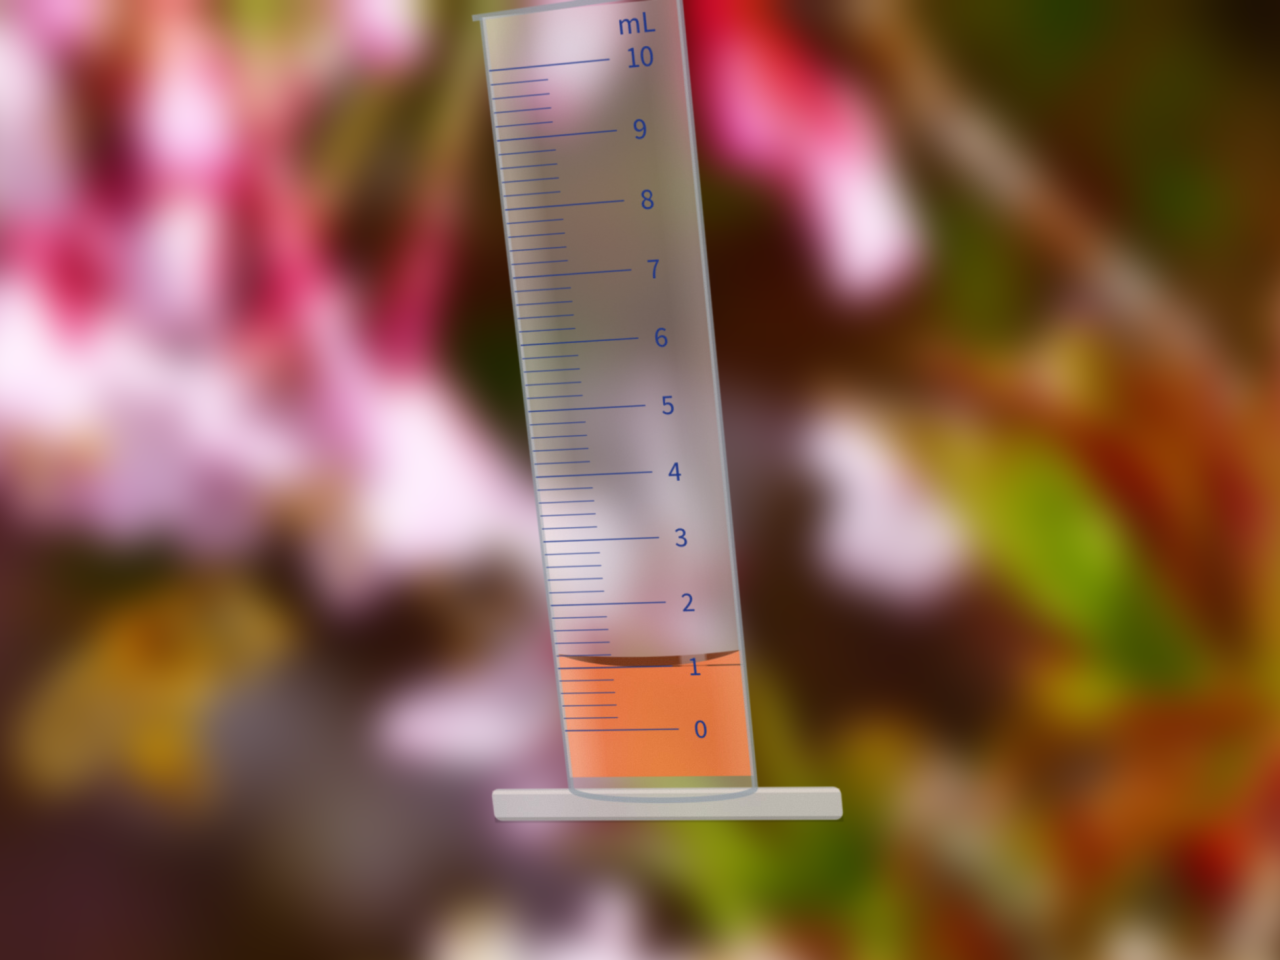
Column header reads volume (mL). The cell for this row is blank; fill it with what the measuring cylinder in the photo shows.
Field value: 1 mL
